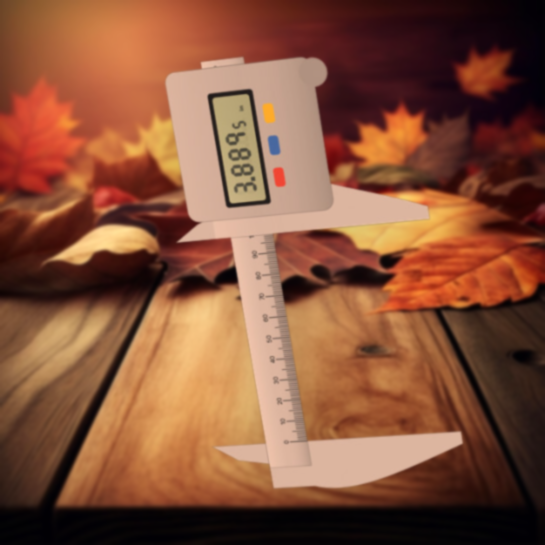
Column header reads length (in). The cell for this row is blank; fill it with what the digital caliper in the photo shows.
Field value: 3.8895 in
